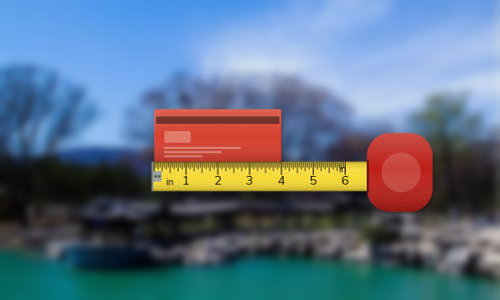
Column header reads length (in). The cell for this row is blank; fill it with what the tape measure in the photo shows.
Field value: 4 in
